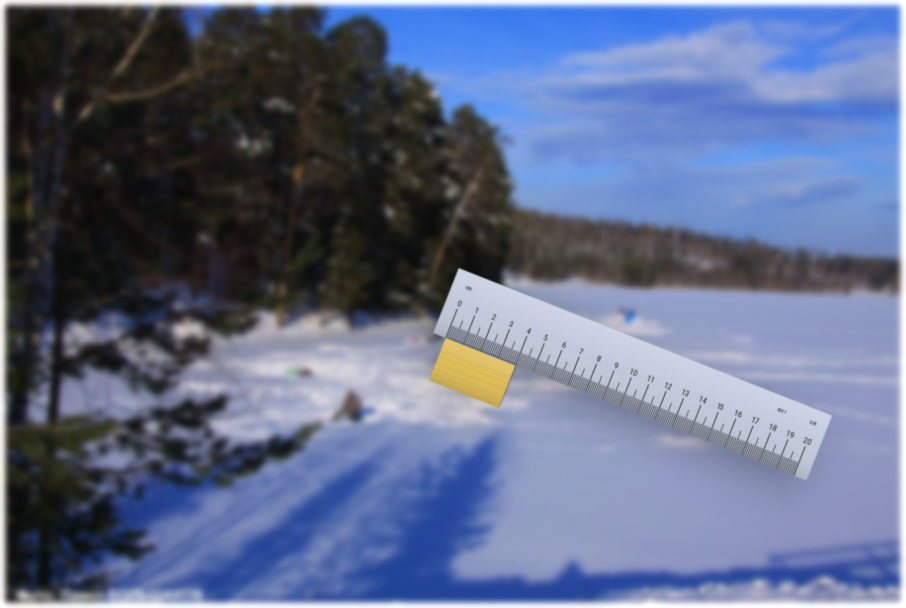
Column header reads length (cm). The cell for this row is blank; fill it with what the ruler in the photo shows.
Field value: 4 cm
